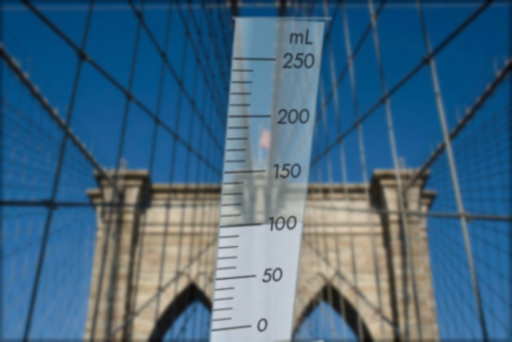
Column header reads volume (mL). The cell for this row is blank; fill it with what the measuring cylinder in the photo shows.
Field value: 100 mL
